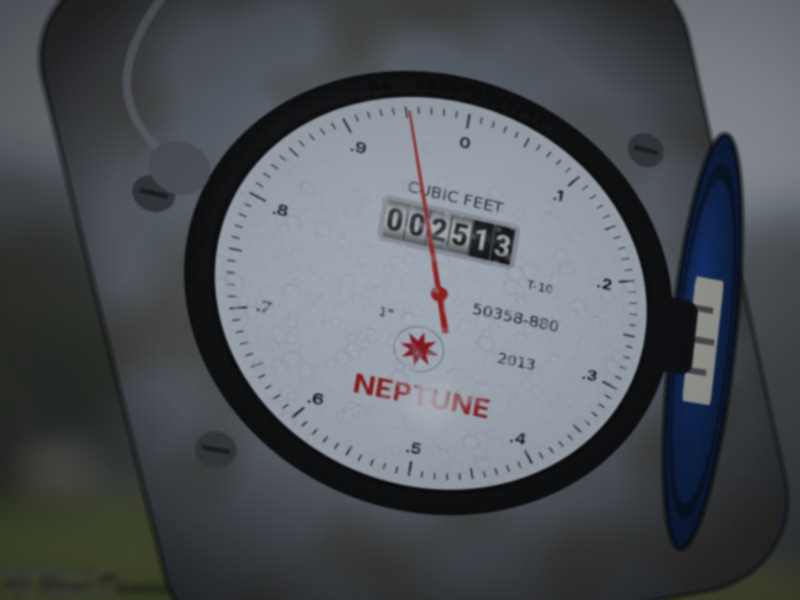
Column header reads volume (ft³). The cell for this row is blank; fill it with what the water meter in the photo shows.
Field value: 2512.95 ft³
